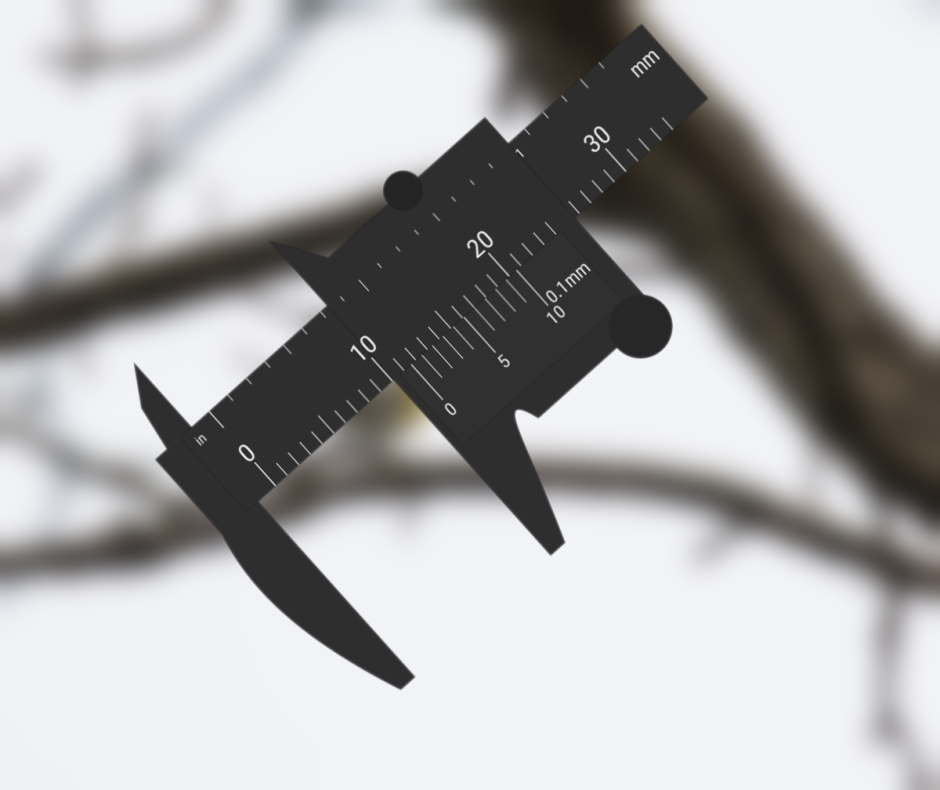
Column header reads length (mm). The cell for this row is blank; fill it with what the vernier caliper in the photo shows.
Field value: 11.6 mm
